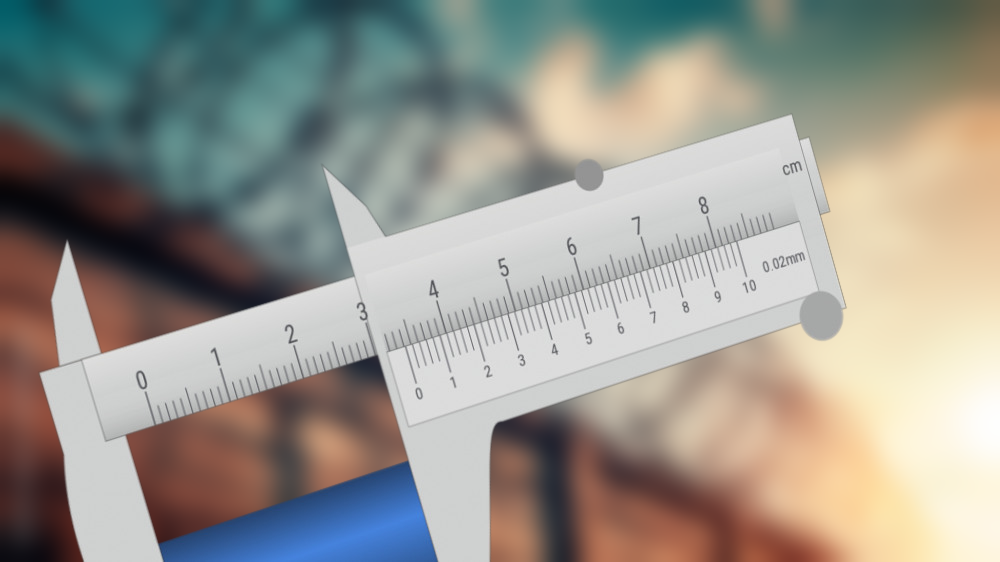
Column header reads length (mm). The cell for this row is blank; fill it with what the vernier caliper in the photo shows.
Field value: 34.2 mm
